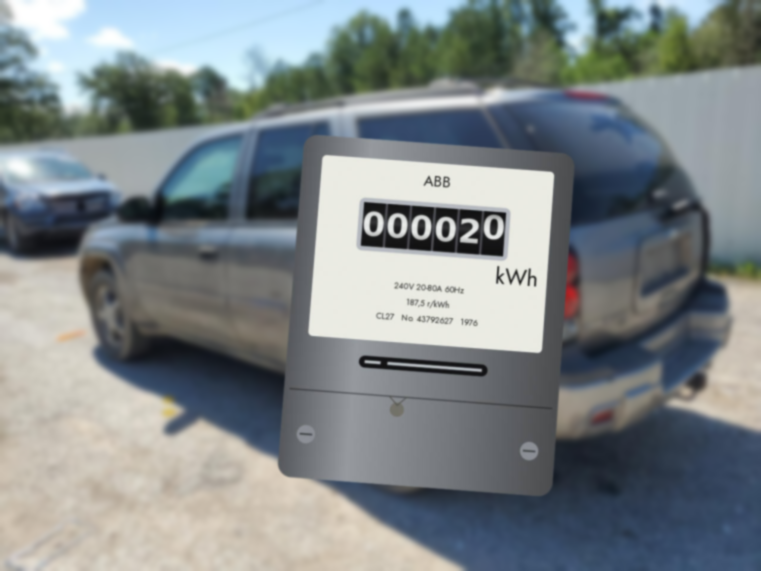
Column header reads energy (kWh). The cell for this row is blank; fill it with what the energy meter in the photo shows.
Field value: 20 kWh
